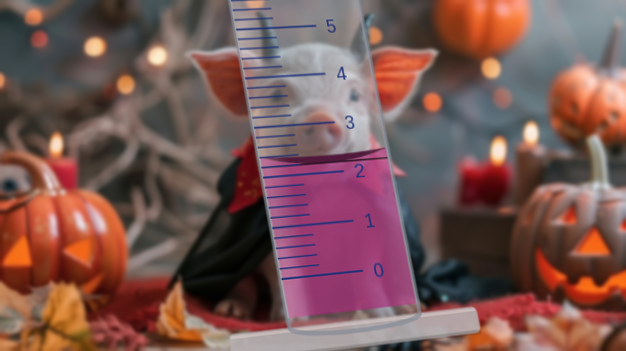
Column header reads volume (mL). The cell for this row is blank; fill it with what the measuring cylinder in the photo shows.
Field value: 2.2 mL
